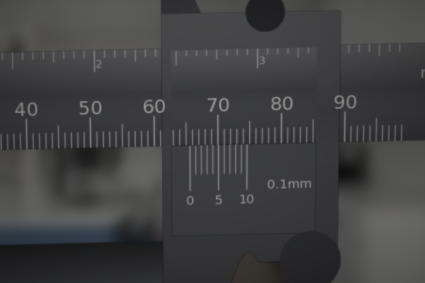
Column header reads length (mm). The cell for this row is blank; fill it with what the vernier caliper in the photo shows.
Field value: 65.6 mm
